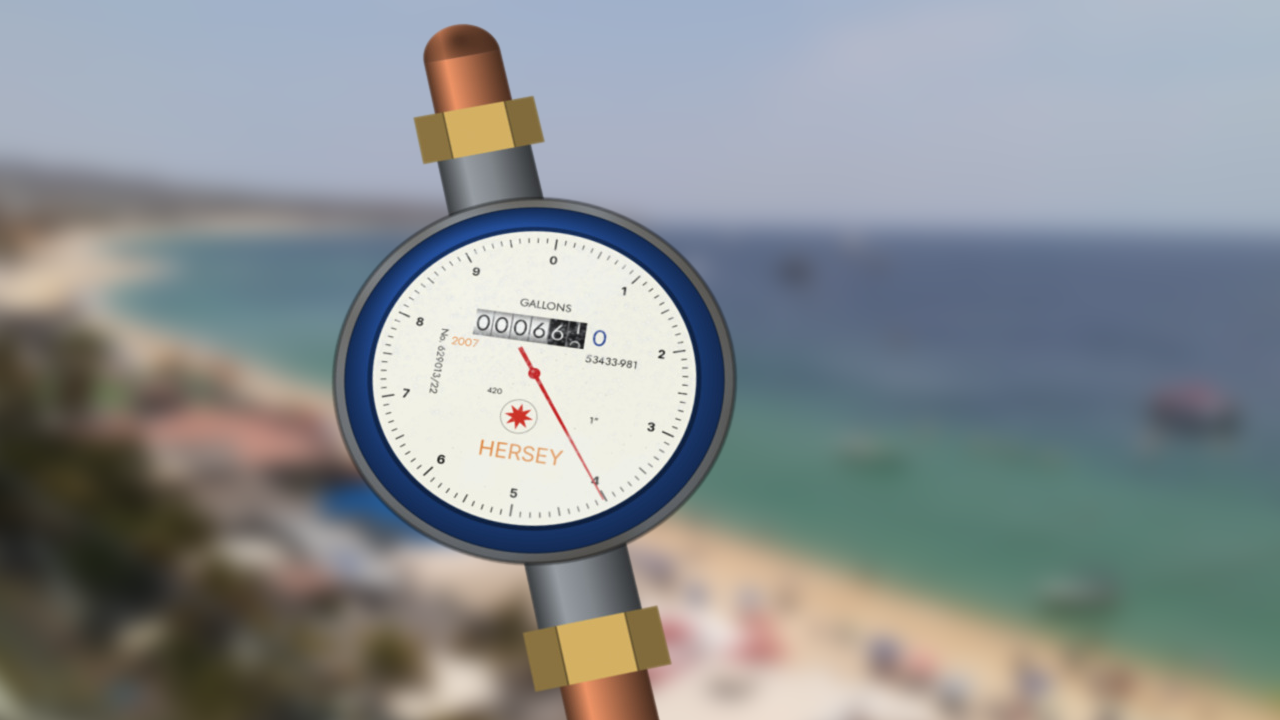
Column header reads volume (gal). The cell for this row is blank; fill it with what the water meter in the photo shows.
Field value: 6614.0 gal
